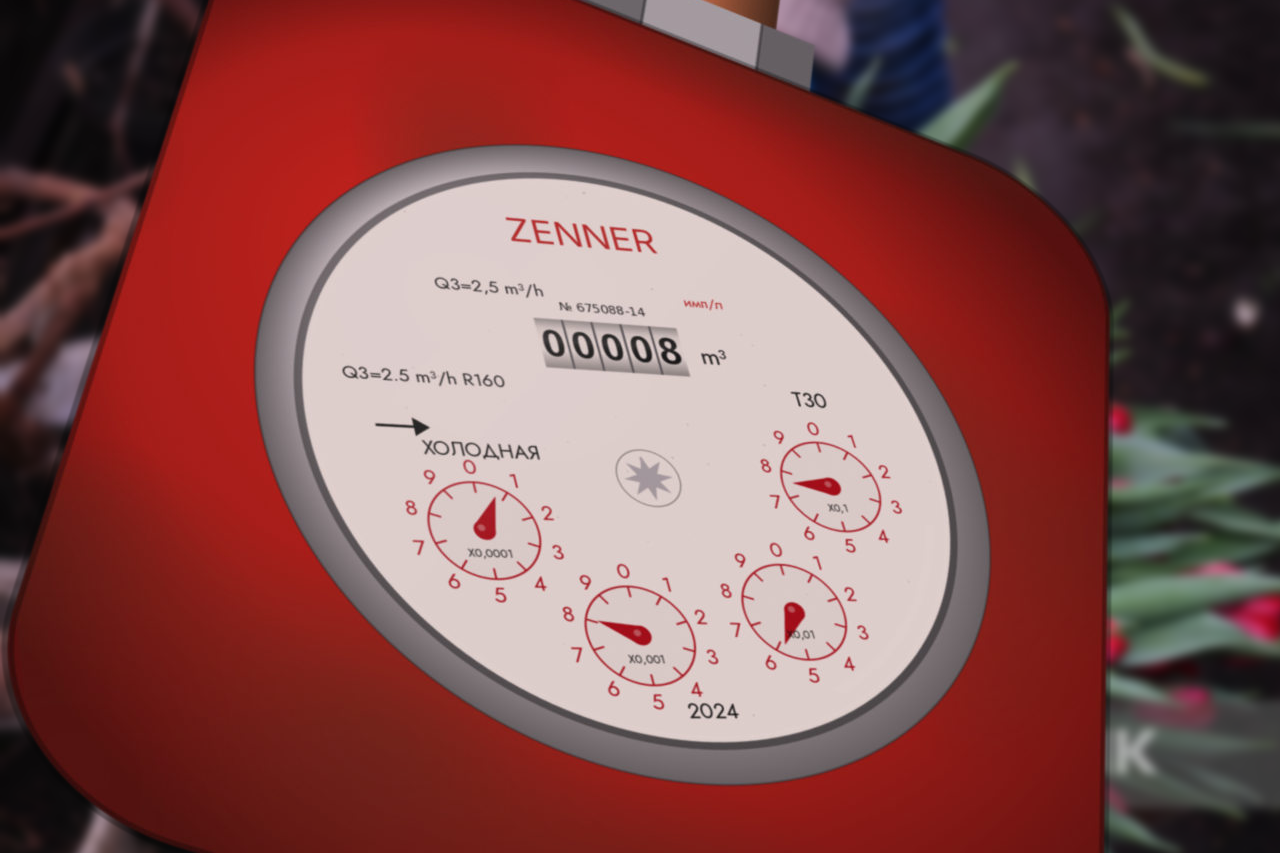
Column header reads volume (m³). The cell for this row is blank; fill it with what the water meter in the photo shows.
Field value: 8.7580 m³
